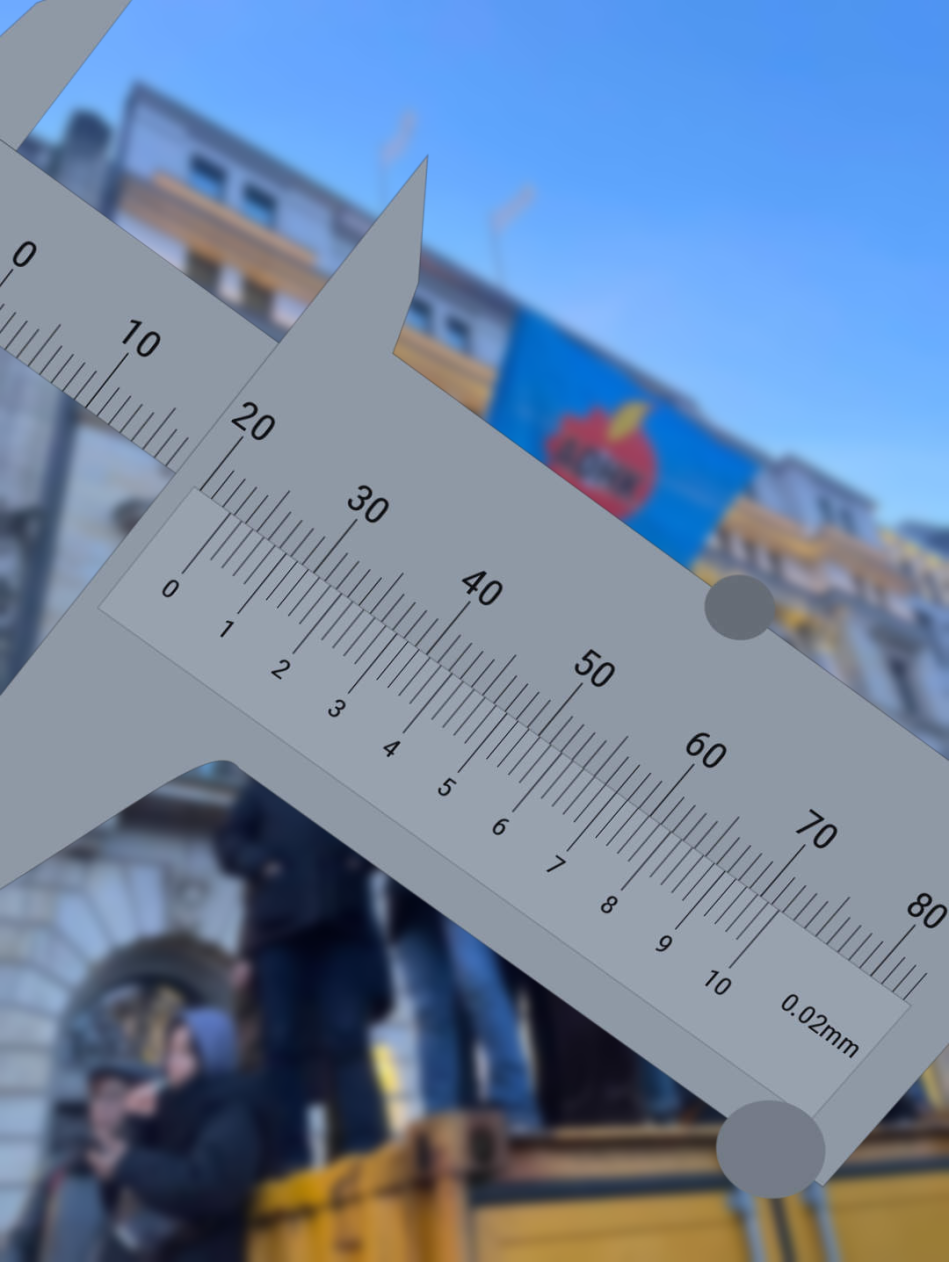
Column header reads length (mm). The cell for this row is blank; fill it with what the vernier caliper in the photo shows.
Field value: 22.7 mm
